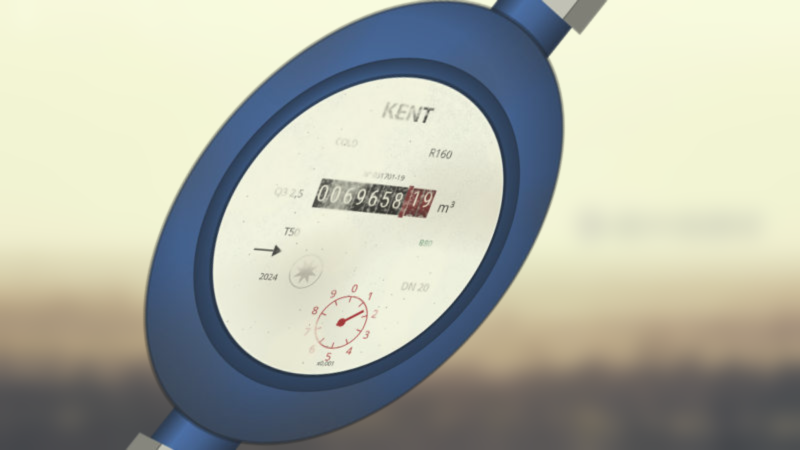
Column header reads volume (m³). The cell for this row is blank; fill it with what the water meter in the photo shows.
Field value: 69658.191 m³
